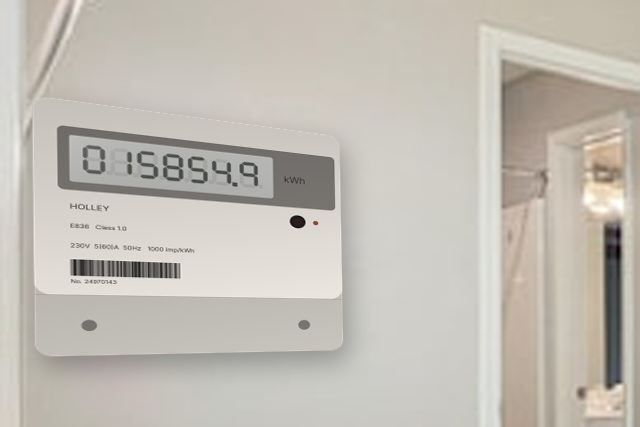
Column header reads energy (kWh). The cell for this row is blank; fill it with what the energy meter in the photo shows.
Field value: 15854.9 kWh
